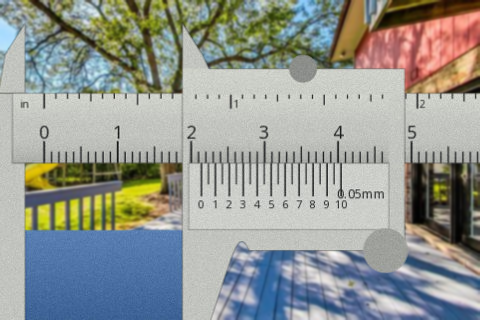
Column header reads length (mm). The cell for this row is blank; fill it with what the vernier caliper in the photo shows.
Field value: 21.4 mm
